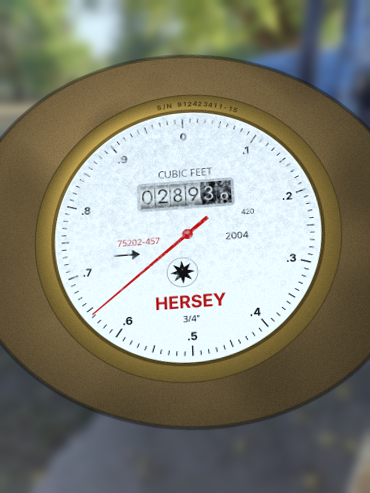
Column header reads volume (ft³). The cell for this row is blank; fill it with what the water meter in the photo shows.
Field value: 28937.64 ft³
